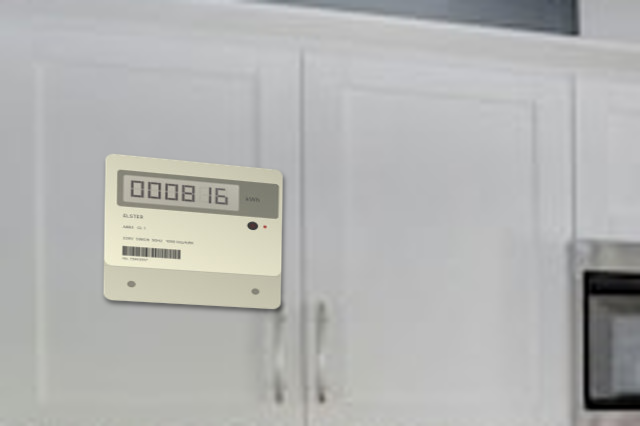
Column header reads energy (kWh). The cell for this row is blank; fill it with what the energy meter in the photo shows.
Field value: 816 kWh
